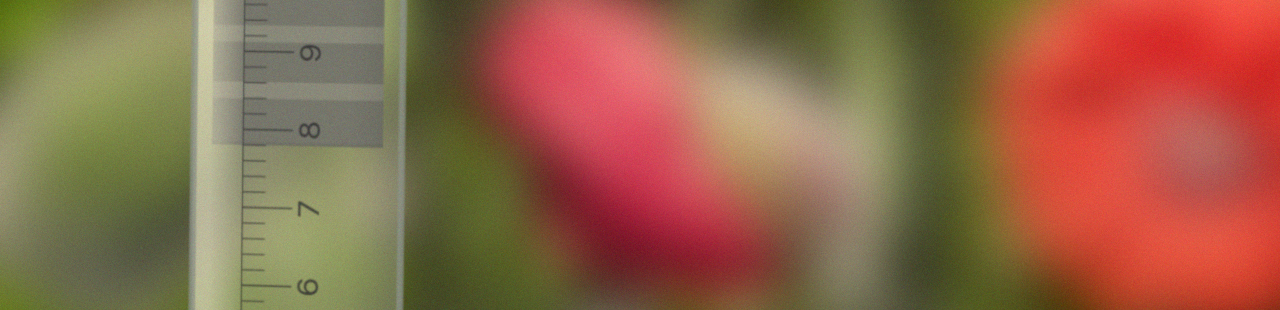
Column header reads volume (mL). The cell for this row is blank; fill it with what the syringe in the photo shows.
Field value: 7.8 mL
